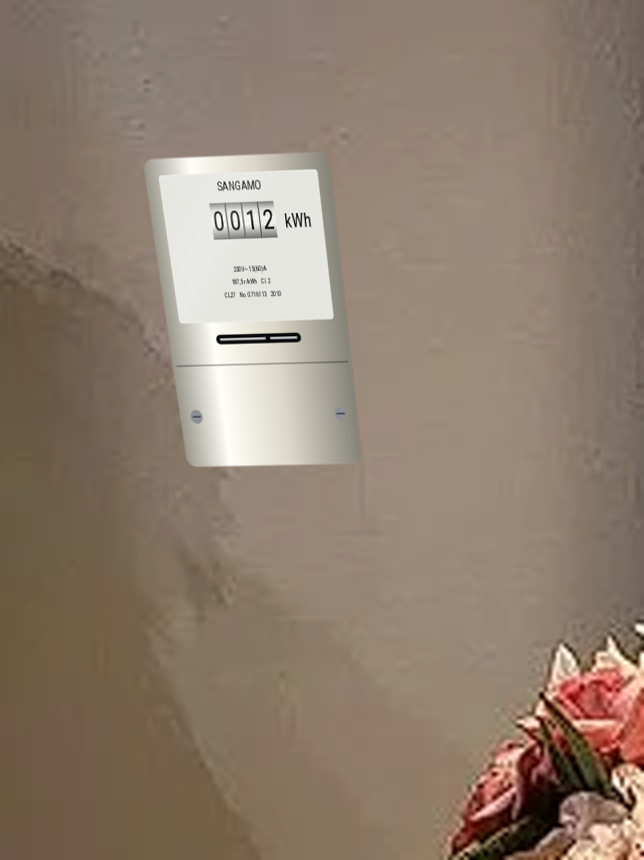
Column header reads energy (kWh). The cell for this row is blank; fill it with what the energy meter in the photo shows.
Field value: 12 kWh
